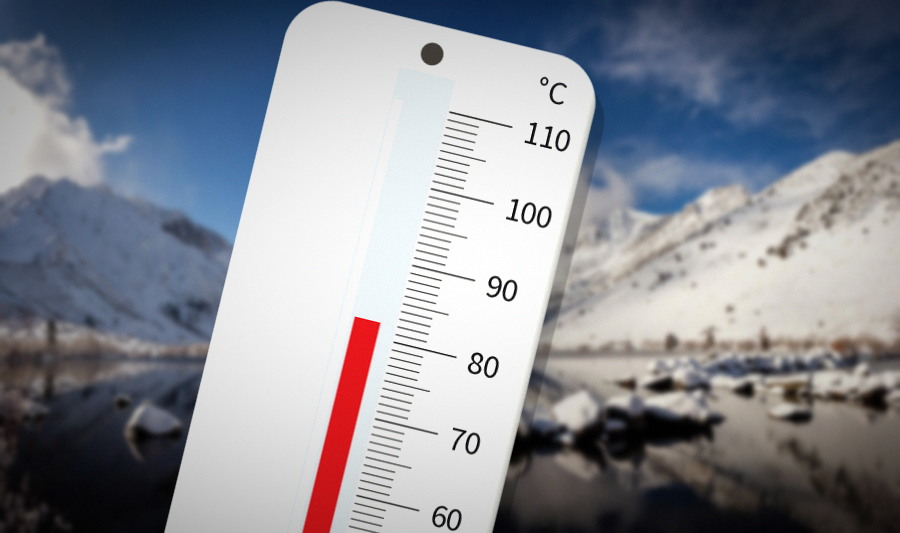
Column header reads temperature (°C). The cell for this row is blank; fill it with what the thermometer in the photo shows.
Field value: 82 °C
